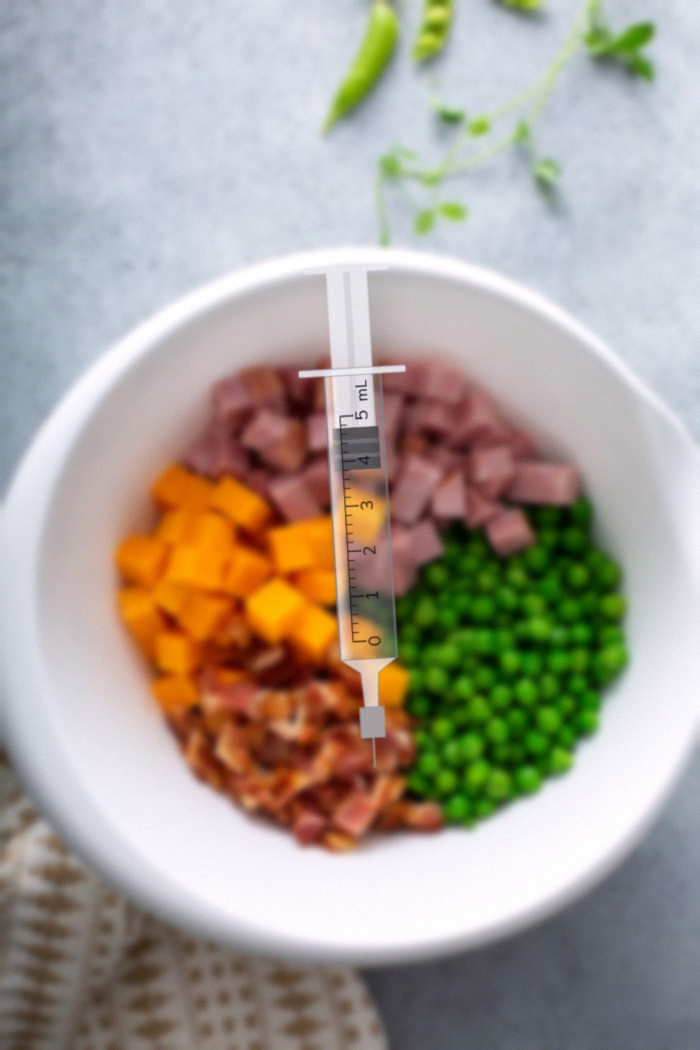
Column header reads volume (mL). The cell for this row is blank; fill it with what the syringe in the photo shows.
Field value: 3.8 mL
